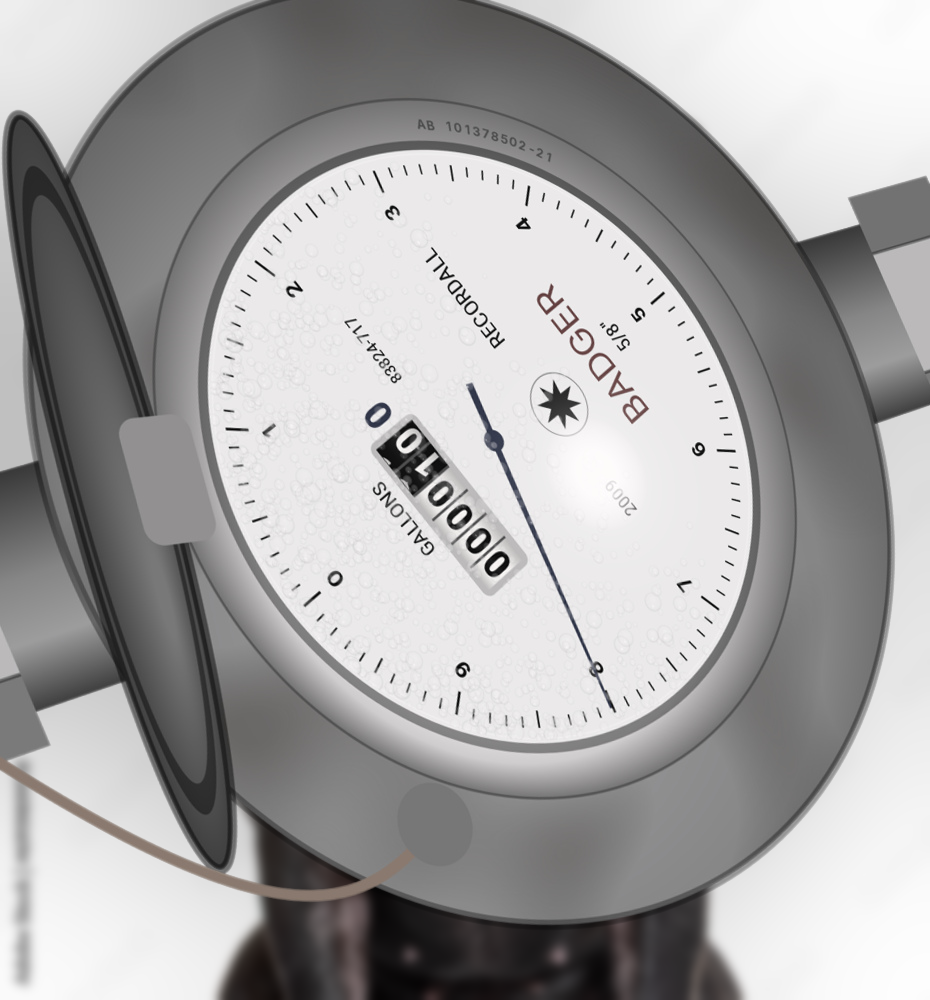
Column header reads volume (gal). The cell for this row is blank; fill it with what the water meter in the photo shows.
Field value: 98.0 gal
